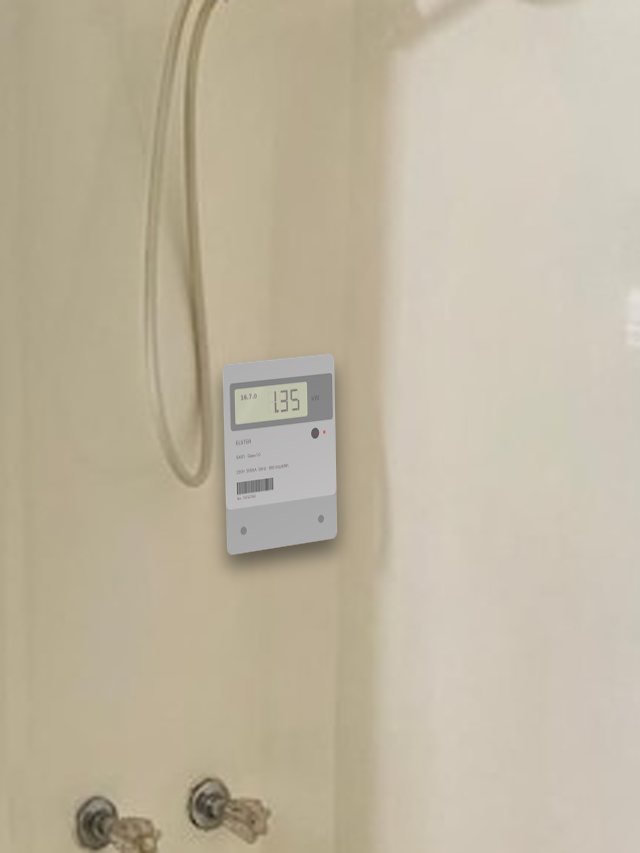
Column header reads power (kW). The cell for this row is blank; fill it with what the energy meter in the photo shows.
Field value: 1.35 kW
